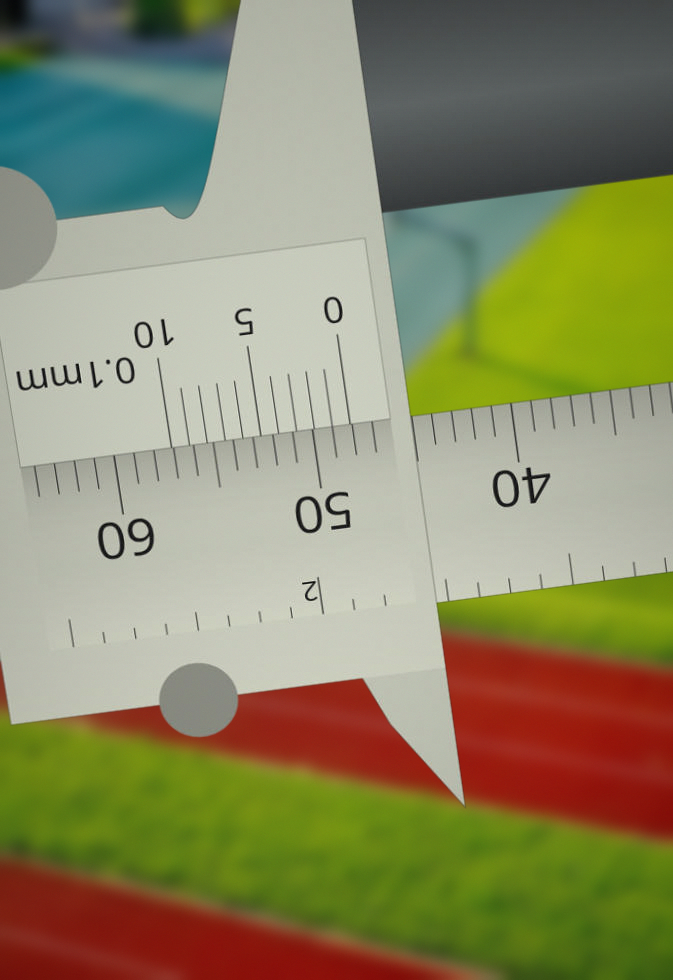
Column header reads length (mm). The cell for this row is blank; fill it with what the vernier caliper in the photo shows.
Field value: 48.1 mm
